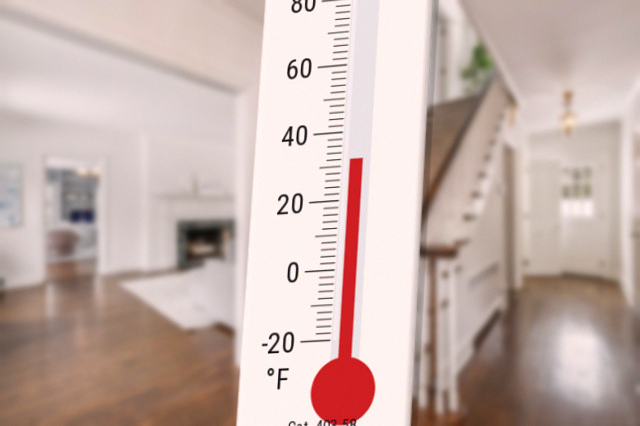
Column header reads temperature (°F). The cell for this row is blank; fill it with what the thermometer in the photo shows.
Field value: 32 °F
